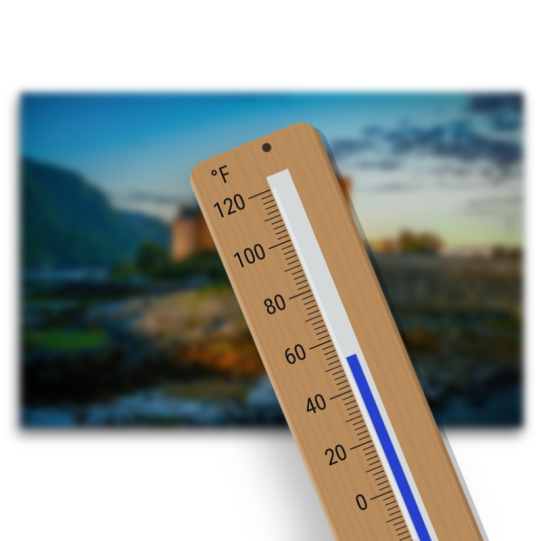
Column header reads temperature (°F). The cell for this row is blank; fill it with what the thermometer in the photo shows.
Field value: 52 °F
